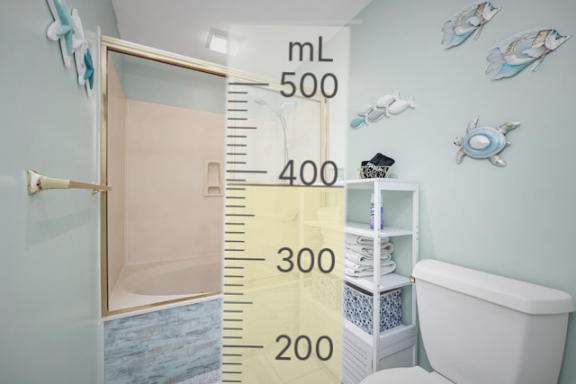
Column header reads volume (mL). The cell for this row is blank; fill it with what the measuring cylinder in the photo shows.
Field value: 385 mL
